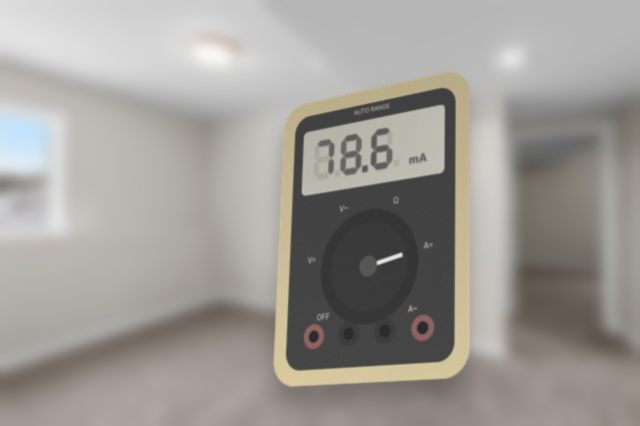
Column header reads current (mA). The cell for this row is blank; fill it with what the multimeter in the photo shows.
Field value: 78.6 mA
